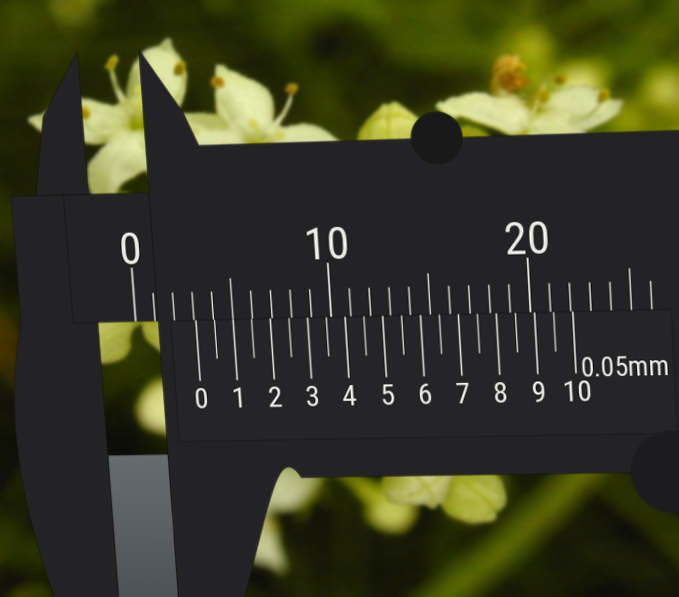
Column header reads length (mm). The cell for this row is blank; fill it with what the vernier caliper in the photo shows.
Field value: 3.1 mm
